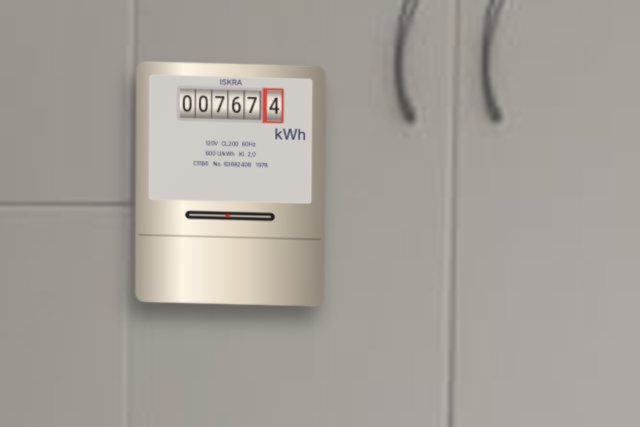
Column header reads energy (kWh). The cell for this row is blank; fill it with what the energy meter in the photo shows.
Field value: 767.4 kWh
